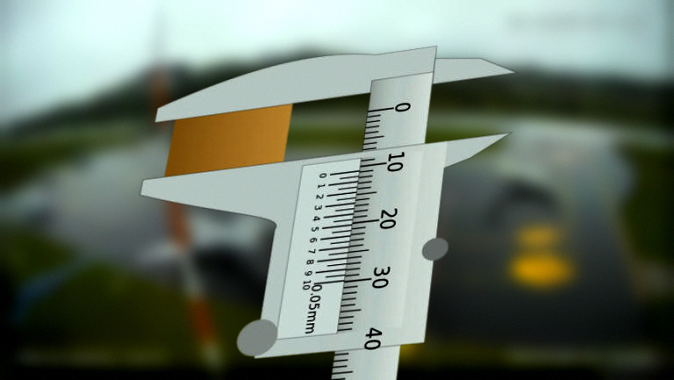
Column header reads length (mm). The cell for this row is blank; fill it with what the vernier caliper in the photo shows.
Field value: 10.8 mm
